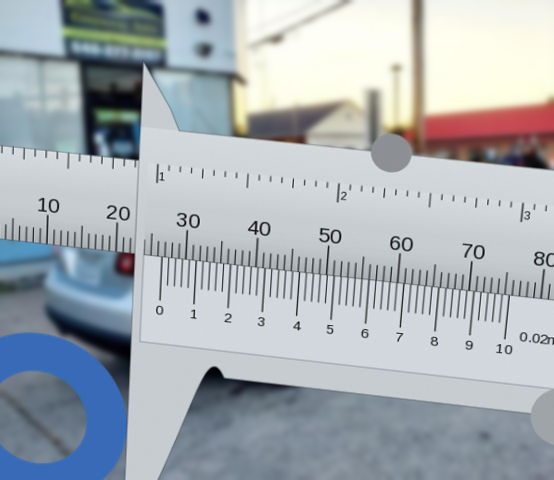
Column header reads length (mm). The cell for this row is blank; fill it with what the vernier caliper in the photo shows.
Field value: 26.6 mm
